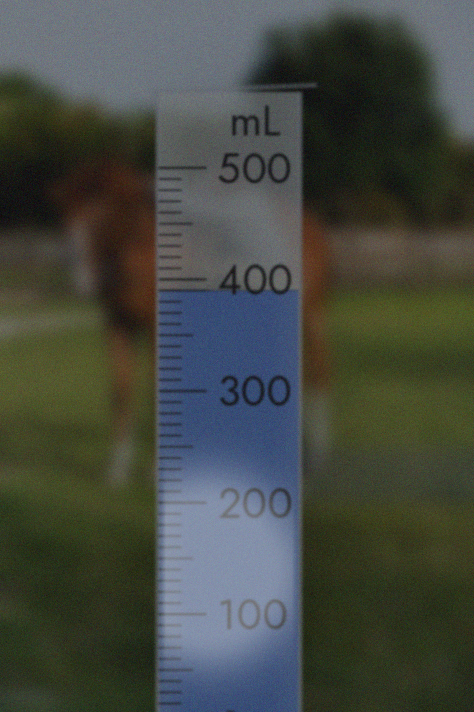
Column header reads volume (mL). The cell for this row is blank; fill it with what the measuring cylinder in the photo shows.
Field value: 390 mL
